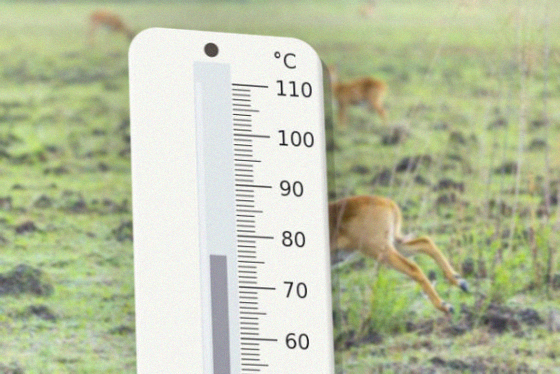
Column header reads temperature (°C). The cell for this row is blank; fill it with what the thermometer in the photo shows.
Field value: 76 °C
